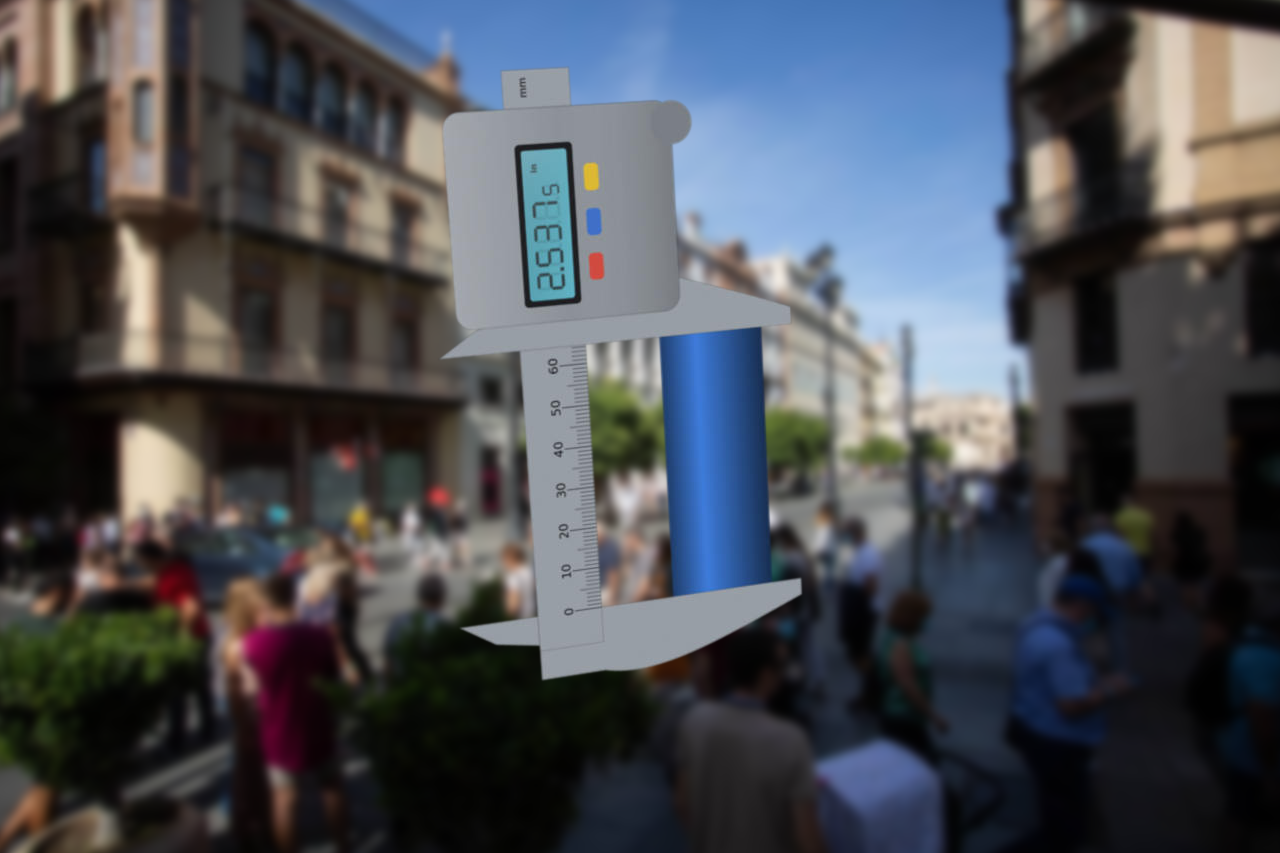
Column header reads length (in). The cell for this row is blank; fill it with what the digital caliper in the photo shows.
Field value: 2.5375 in
